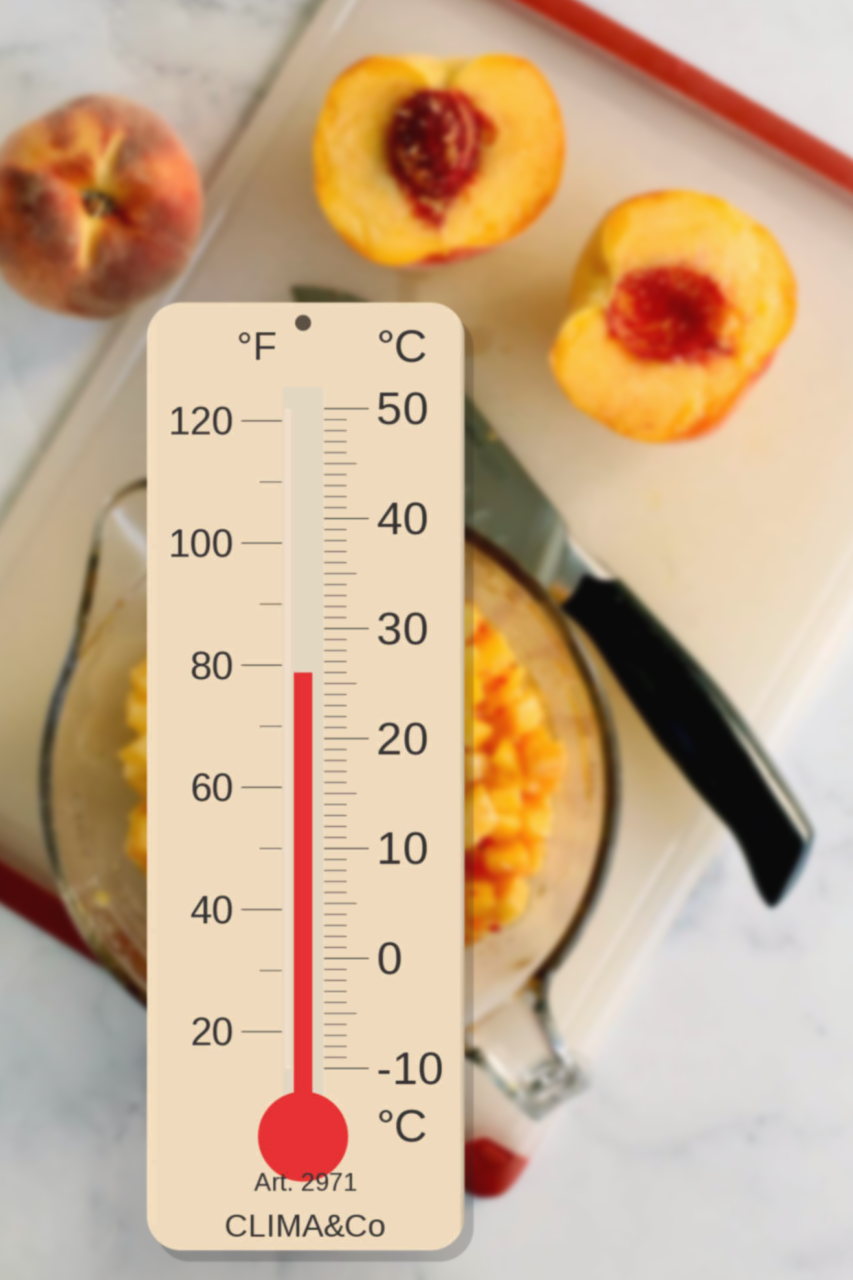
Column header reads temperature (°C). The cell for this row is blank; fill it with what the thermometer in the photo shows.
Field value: 26 °C
